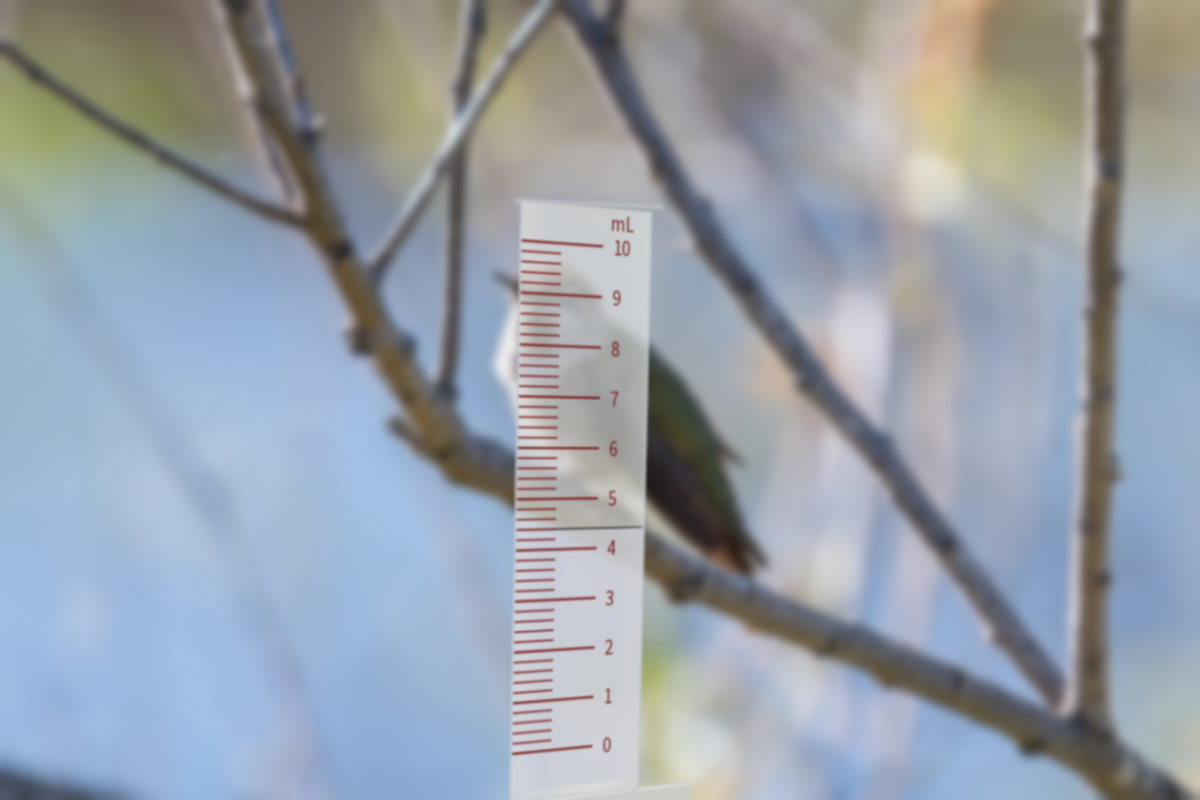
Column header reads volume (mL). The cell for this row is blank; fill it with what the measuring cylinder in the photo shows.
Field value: 4.4 mL
